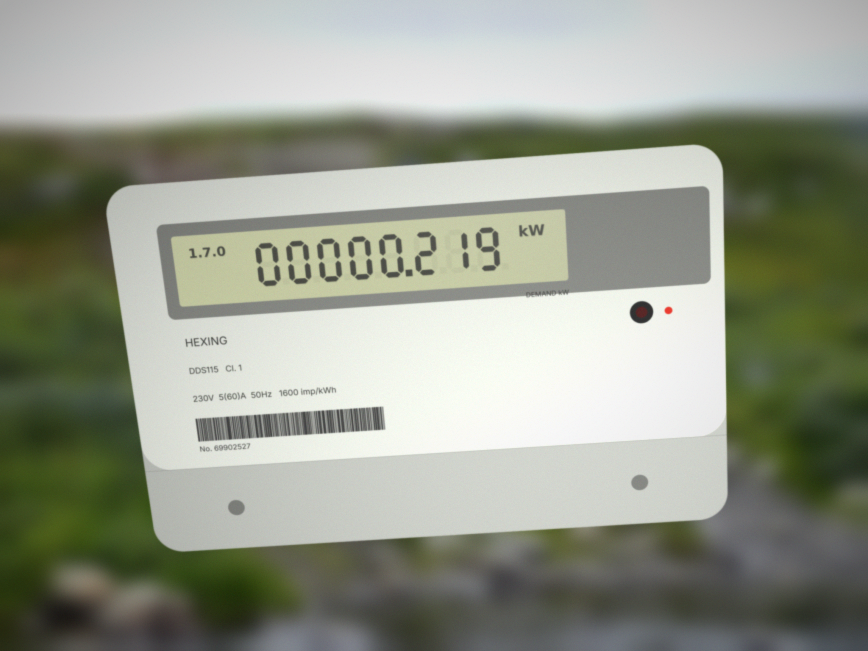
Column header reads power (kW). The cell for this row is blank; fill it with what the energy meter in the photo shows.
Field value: 0.219 kW
